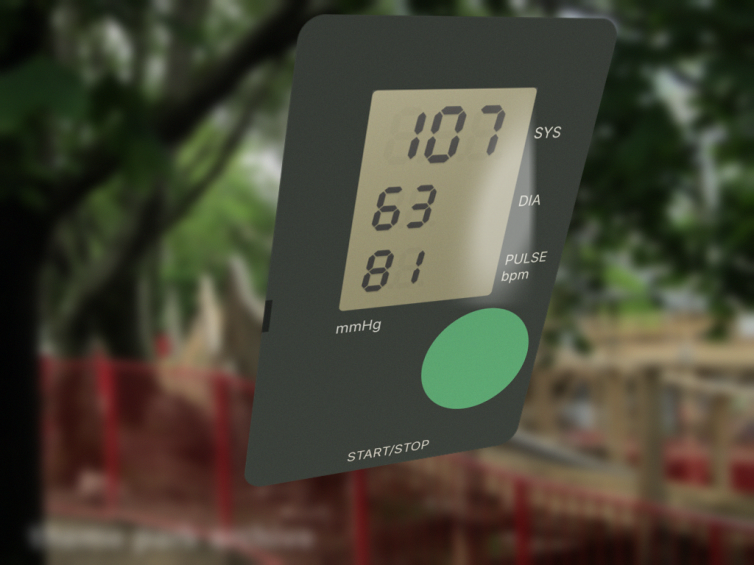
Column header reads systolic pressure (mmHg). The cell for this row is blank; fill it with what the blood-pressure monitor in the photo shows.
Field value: 107 mmHg
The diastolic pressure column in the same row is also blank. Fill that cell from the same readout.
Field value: 63 mmHg
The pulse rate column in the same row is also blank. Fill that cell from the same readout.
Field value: 81 bpm
